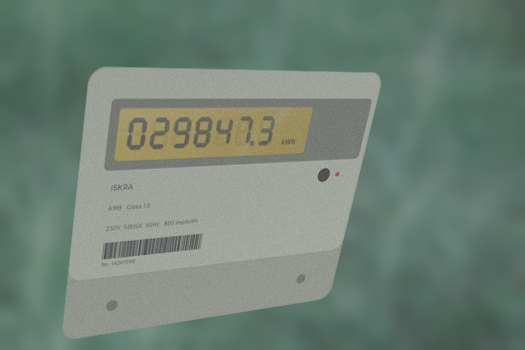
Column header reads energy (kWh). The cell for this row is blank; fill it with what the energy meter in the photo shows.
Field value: 29847.3 kWh
